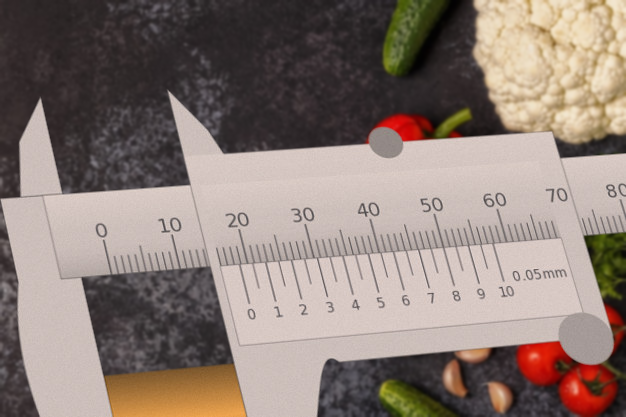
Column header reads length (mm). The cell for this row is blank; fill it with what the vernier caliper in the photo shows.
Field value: 18.8 mm
